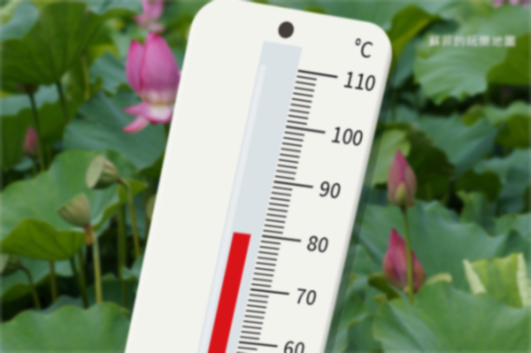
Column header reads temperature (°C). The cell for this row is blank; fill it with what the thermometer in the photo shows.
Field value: 80 °C
